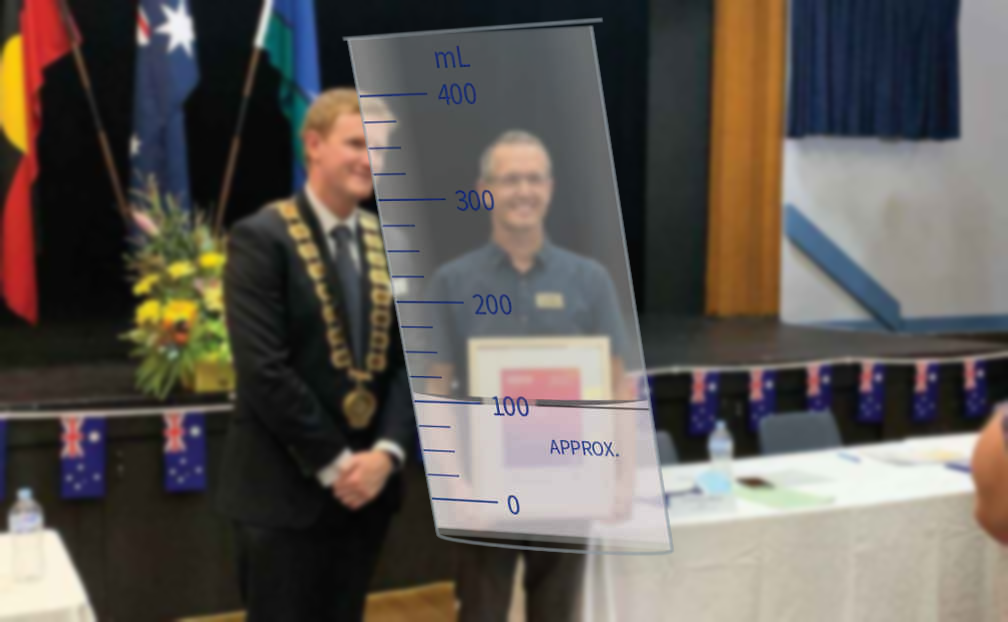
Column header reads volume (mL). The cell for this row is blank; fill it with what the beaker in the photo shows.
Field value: 100 mL
